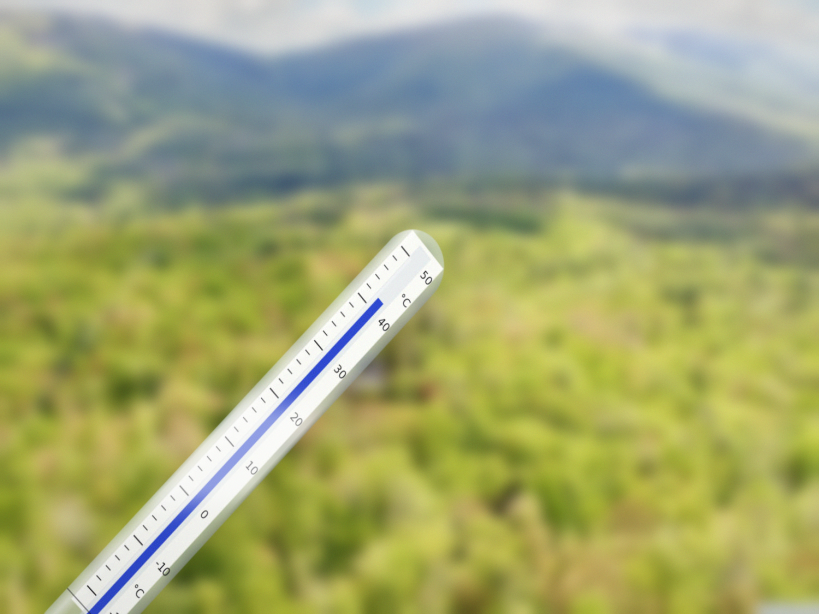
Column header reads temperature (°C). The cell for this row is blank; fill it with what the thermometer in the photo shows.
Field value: 42 °C
